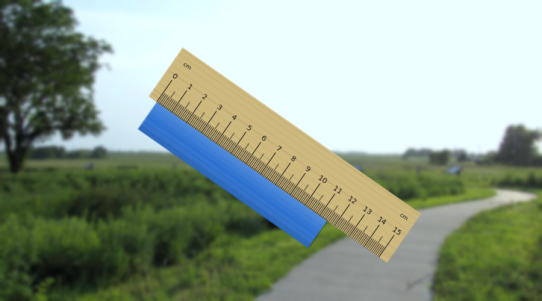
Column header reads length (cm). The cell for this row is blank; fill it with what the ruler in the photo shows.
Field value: 11.5 cm
